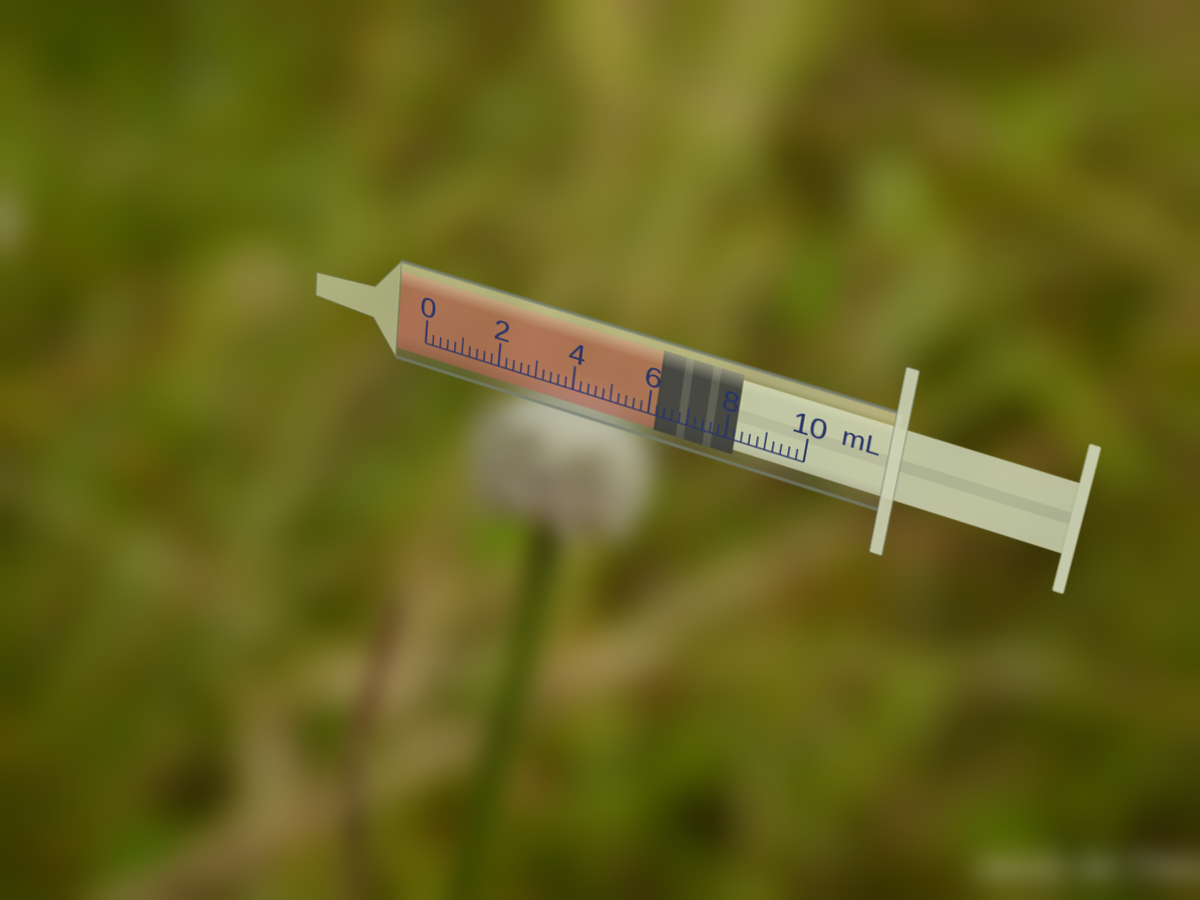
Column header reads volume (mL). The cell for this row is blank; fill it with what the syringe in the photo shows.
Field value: 6.2 mL
